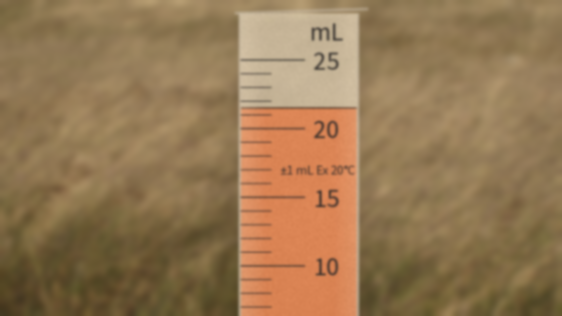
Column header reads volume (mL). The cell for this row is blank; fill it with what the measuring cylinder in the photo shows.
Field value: 21.5 mL
